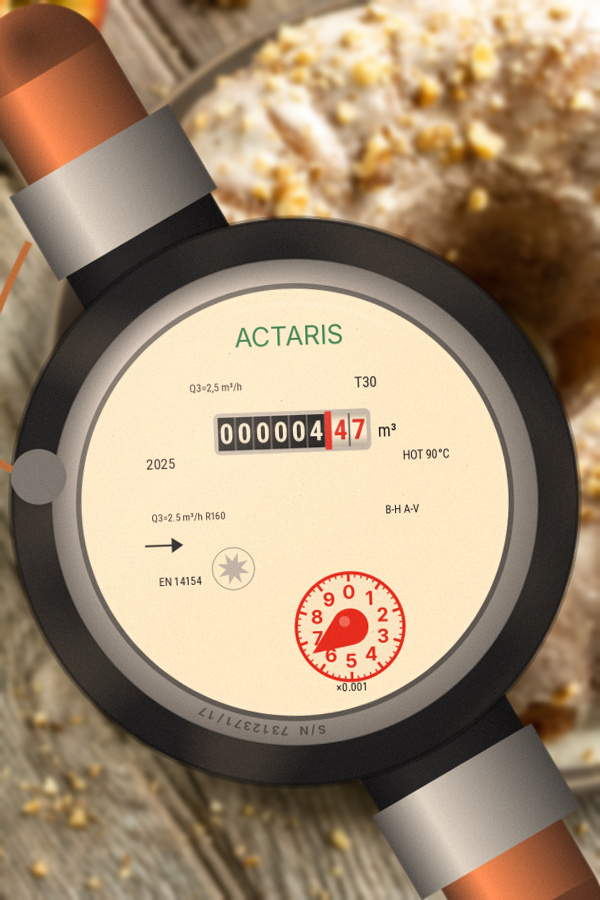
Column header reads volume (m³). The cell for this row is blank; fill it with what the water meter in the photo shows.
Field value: 4.476 m³
